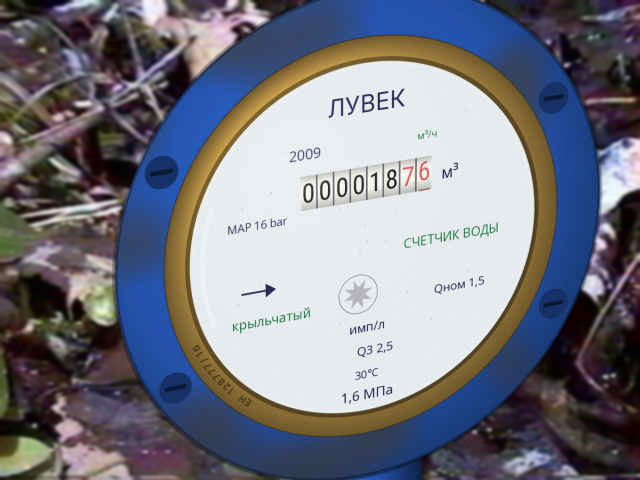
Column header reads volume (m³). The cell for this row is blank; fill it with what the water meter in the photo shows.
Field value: 18.76 m³
